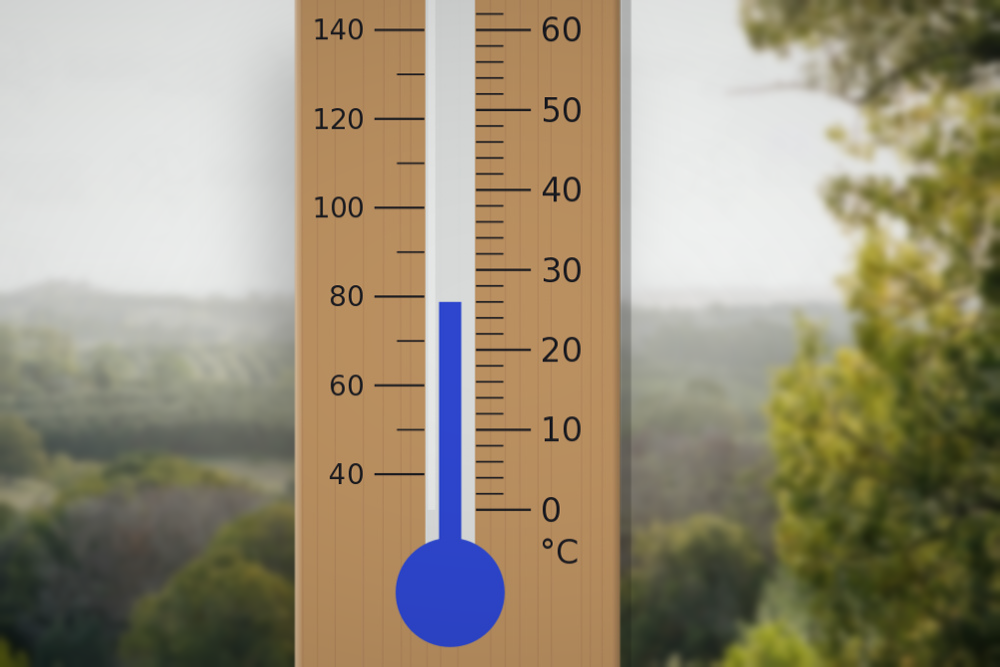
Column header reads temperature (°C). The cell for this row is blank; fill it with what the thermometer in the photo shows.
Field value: 26 °C
